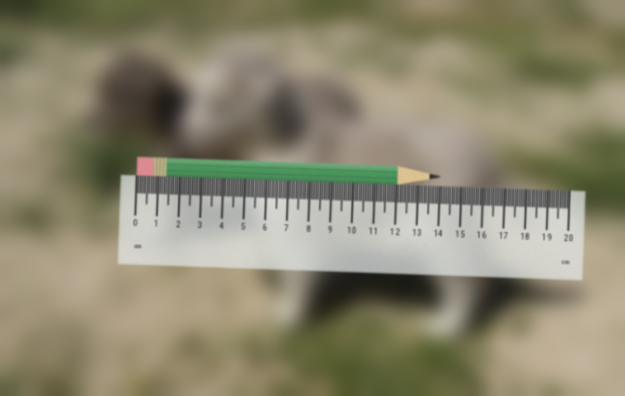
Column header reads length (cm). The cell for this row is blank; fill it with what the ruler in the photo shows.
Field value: 14 cm
